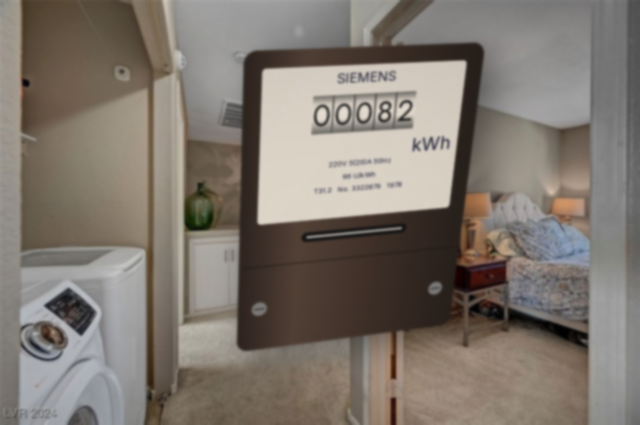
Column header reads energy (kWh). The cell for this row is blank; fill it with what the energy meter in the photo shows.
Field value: 82 kWh
